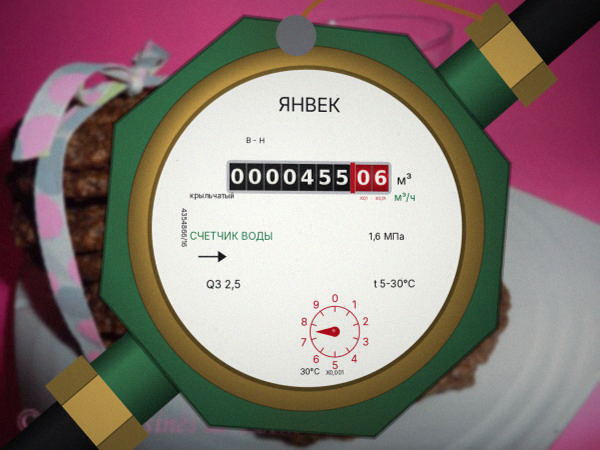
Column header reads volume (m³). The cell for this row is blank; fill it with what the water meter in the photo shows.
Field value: 455.067 m³
